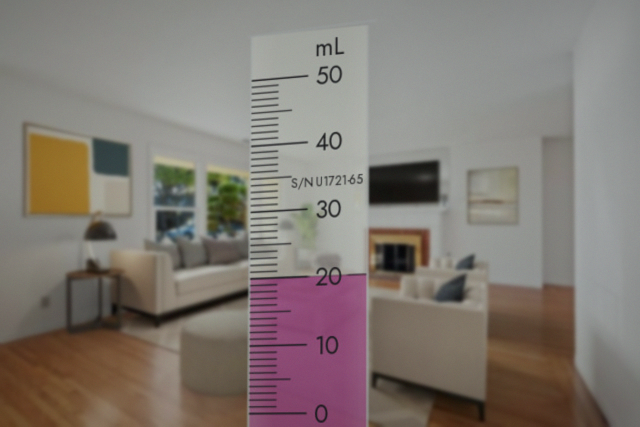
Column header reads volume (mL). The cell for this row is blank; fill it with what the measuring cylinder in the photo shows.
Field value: 20 mL
